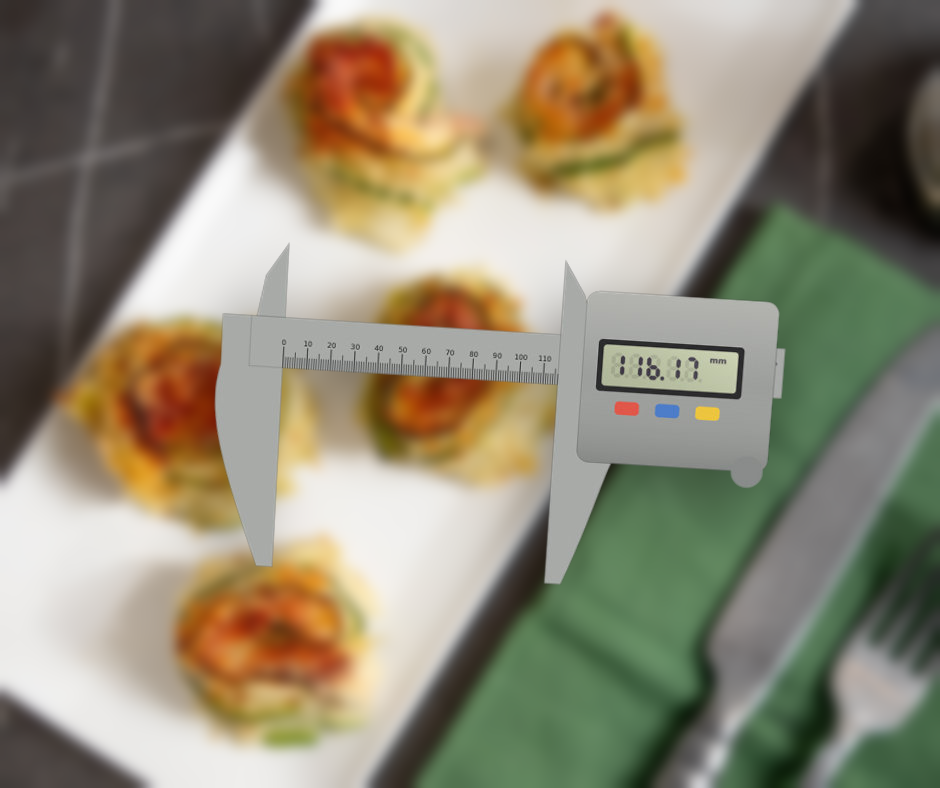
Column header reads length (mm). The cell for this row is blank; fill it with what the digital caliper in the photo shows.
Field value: 116.17 mm
